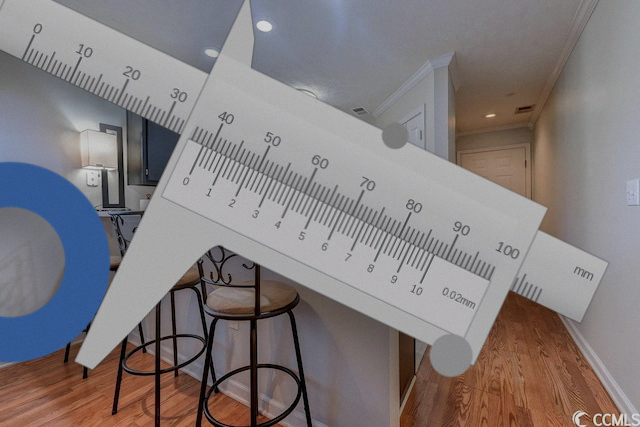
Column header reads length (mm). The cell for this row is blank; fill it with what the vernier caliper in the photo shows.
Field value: 38.5 mm
